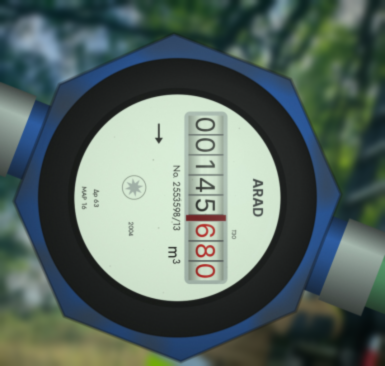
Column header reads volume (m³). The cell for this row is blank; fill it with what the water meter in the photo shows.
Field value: 145.680 m³
